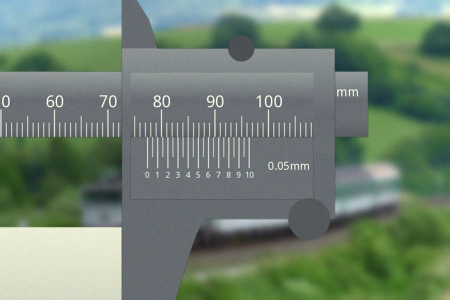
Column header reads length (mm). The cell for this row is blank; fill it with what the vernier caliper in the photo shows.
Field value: 77.4 mm
